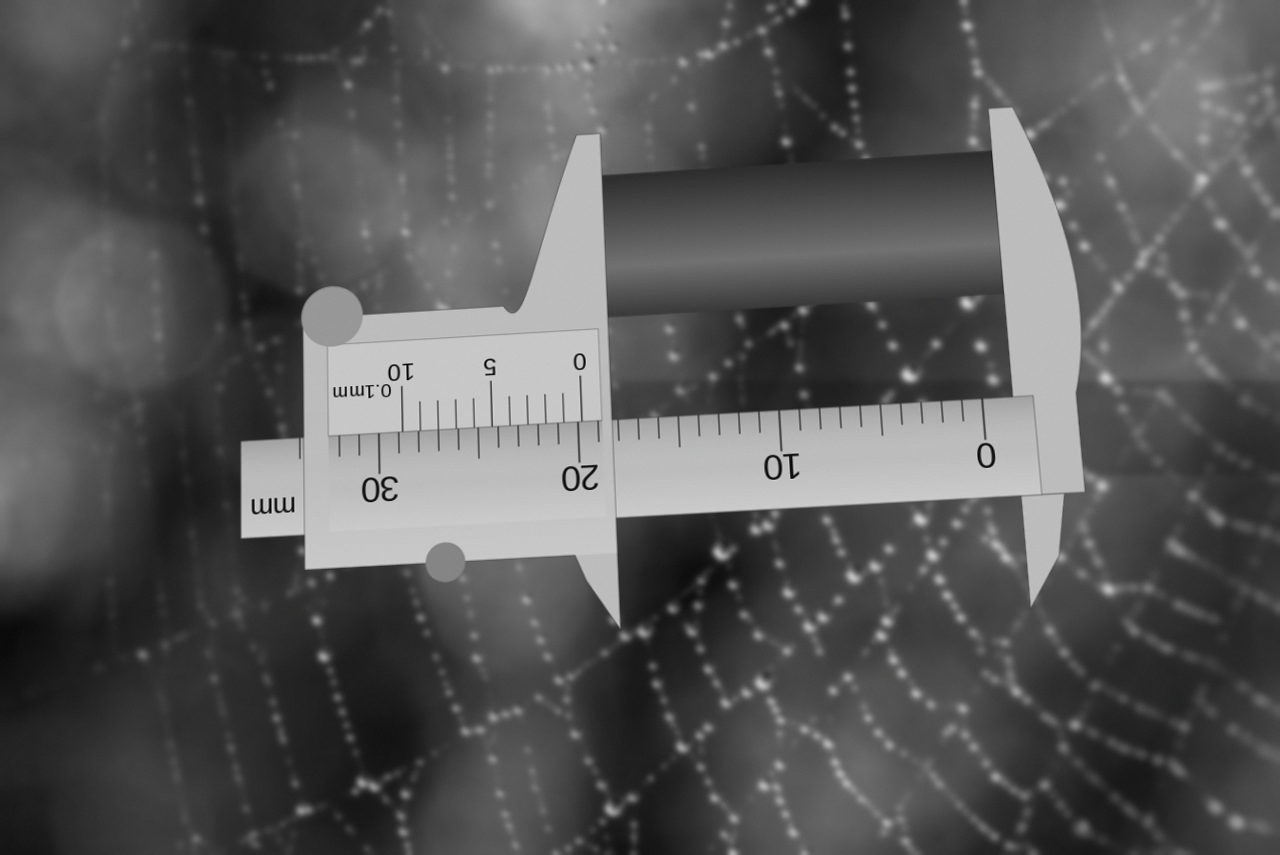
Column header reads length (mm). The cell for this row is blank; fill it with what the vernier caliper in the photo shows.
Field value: 19.8 mm
